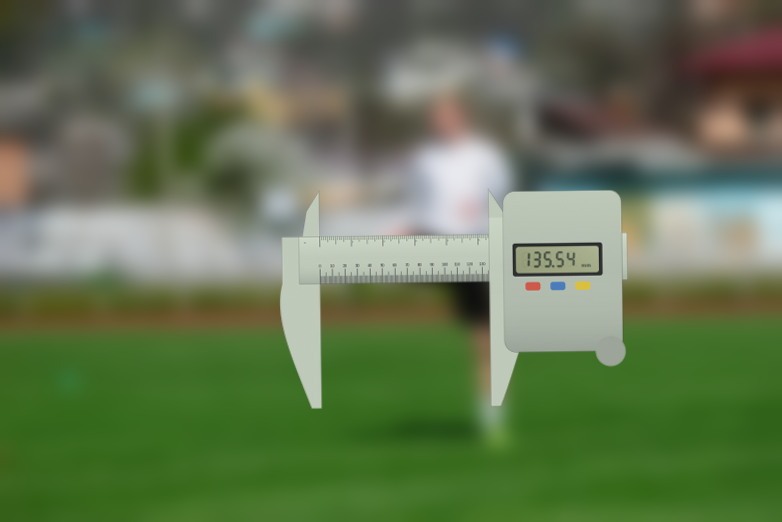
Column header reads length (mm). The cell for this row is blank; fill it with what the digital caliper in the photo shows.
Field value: 135.54 mm
